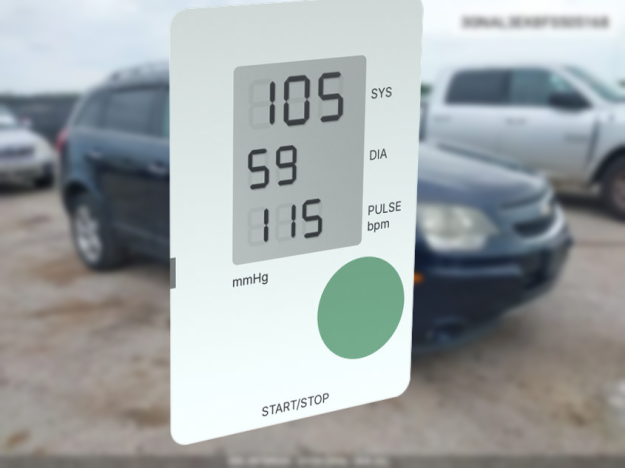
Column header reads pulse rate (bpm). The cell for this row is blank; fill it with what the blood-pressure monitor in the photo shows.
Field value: 115 bpm
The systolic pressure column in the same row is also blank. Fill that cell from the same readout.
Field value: 105 mmHg
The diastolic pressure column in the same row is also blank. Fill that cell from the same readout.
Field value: 59 mmHg
